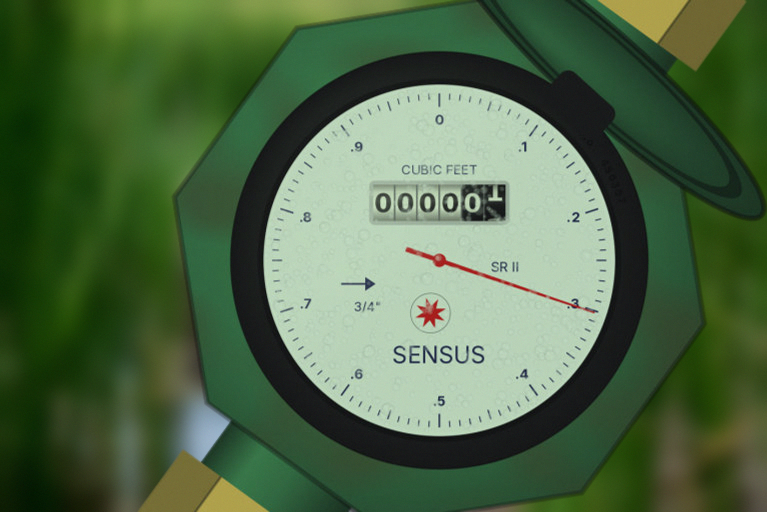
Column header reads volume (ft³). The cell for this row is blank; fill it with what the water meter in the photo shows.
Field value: 1.30 ft³
